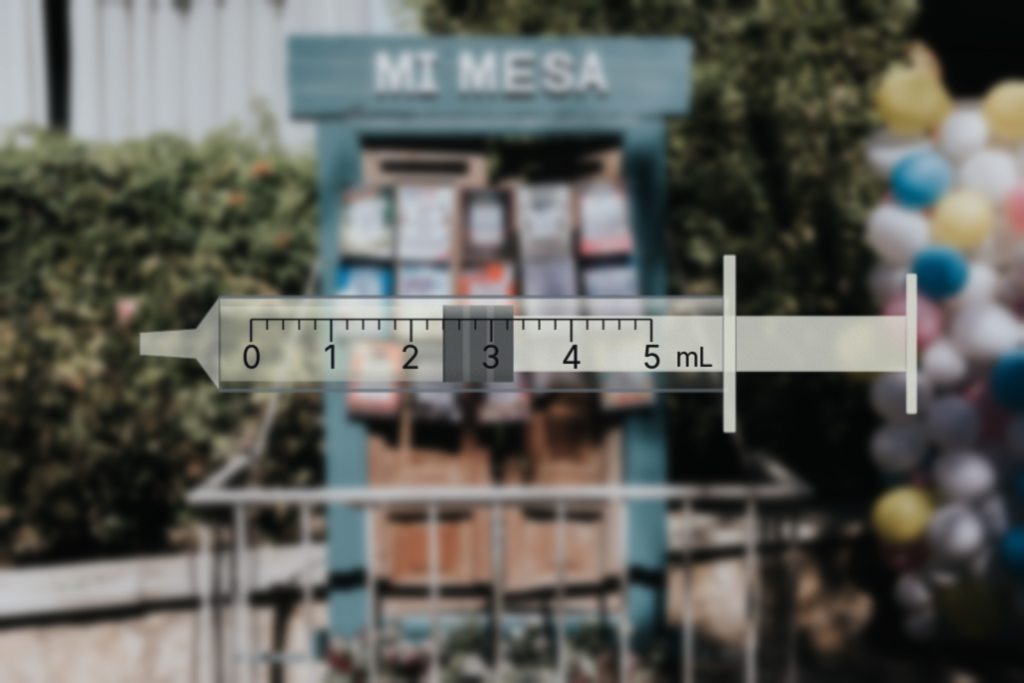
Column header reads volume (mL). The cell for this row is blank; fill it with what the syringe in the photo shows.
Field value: 2.4 mL
